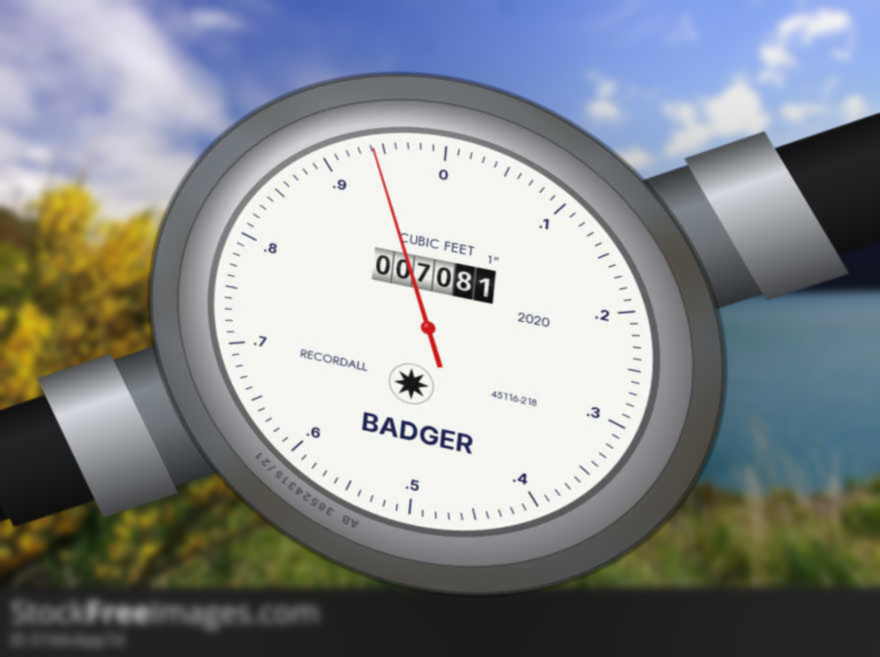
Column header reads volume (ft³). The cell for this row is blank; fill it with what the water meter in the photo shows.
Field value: 7080.94 ft³
